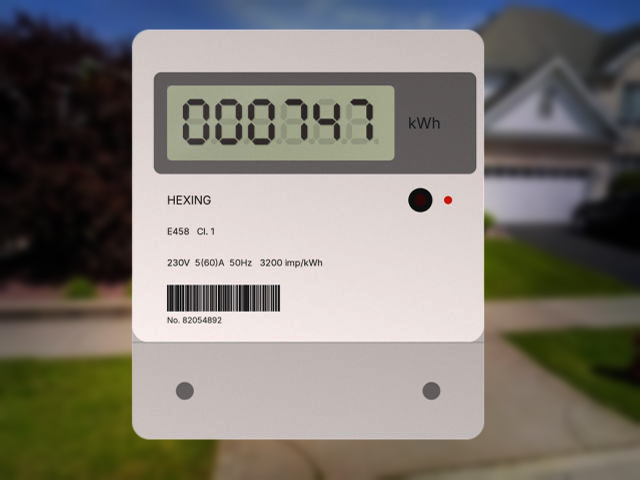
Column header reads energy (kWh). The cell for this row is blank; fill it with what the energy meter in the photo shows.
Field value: 747 kWh
